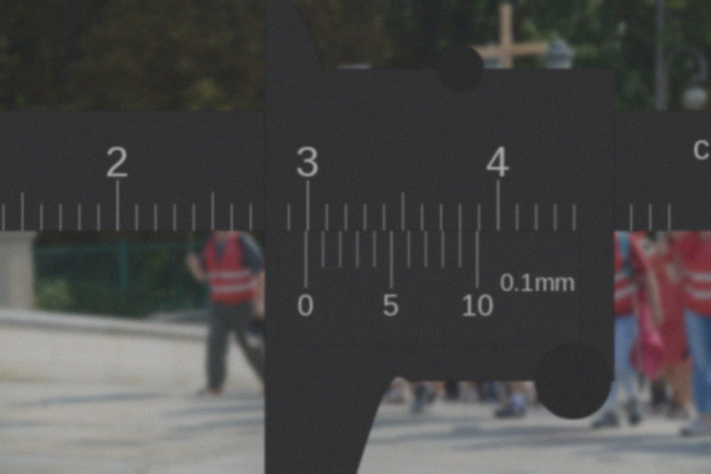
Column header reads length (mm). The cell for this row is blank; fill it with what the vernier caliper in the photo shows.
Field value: 29.9 mm
